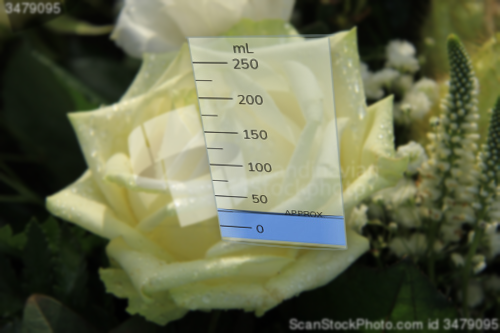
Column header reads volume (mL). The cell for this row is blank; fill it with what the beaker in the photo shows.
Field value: 25 mL
